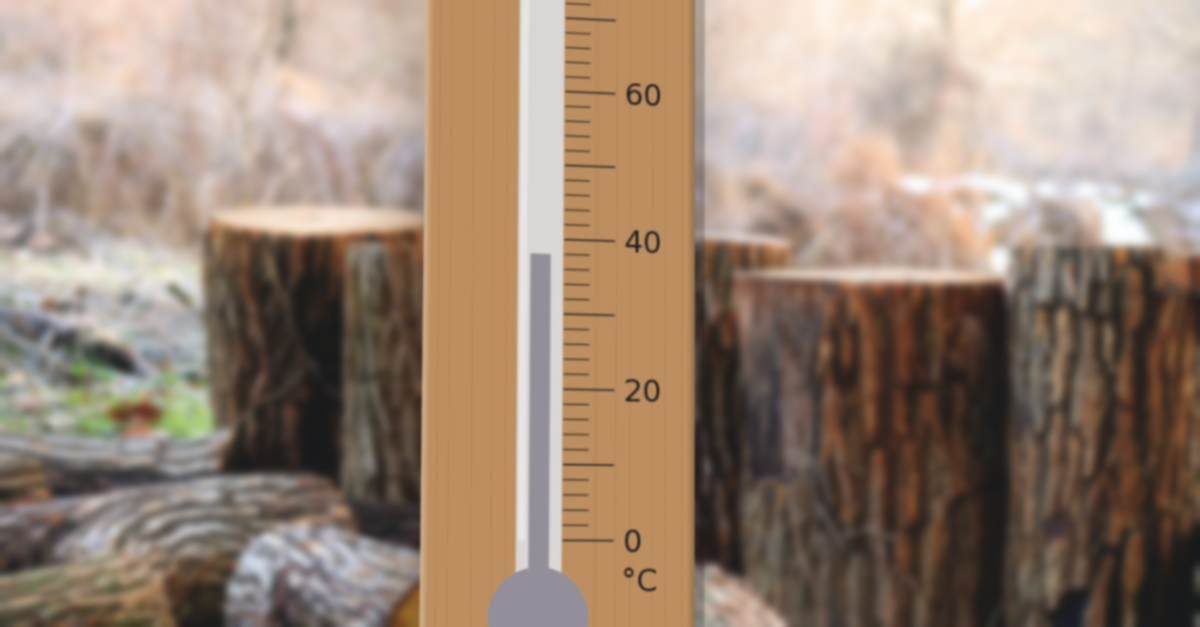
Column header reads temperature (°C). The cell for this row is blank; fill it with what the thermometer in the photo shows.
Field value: 38 °C
